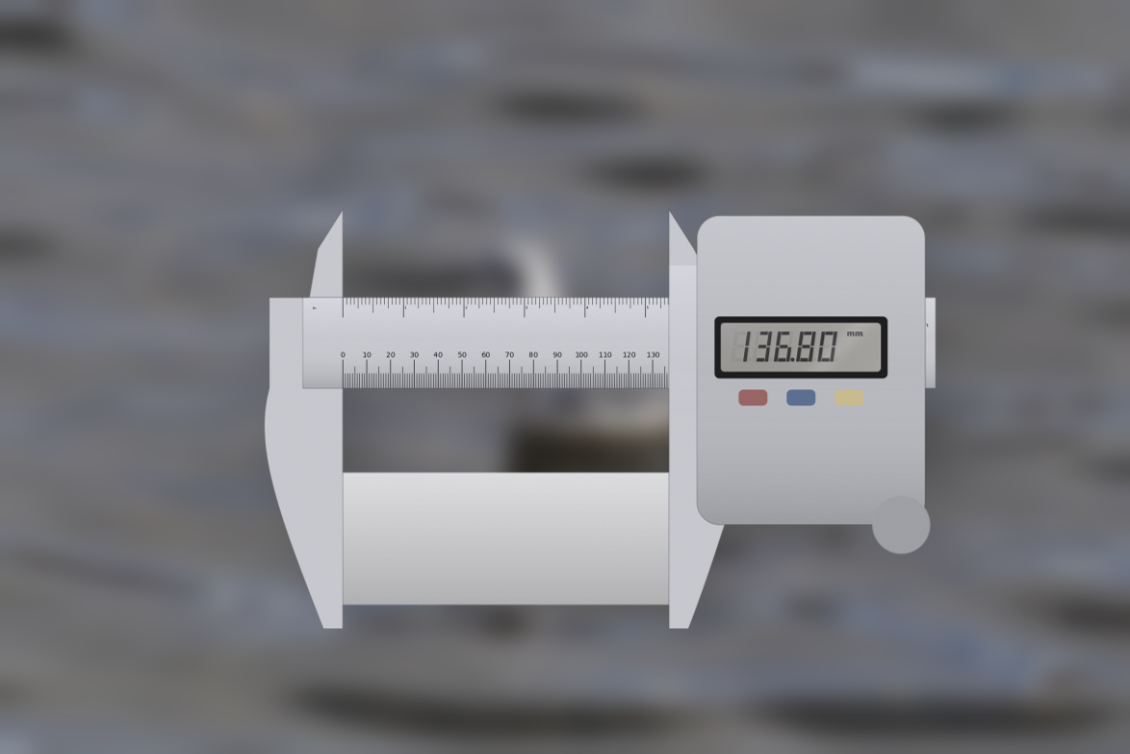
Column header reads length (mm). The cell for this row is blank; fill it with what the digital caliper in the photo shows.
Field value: 136.80 mm
